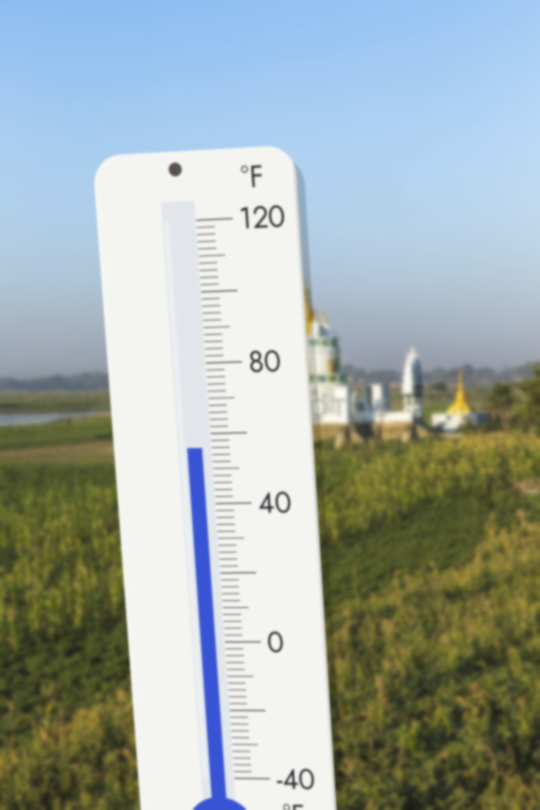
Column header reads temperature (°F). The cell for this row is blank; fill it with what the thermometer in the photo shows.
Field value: 56 °F
